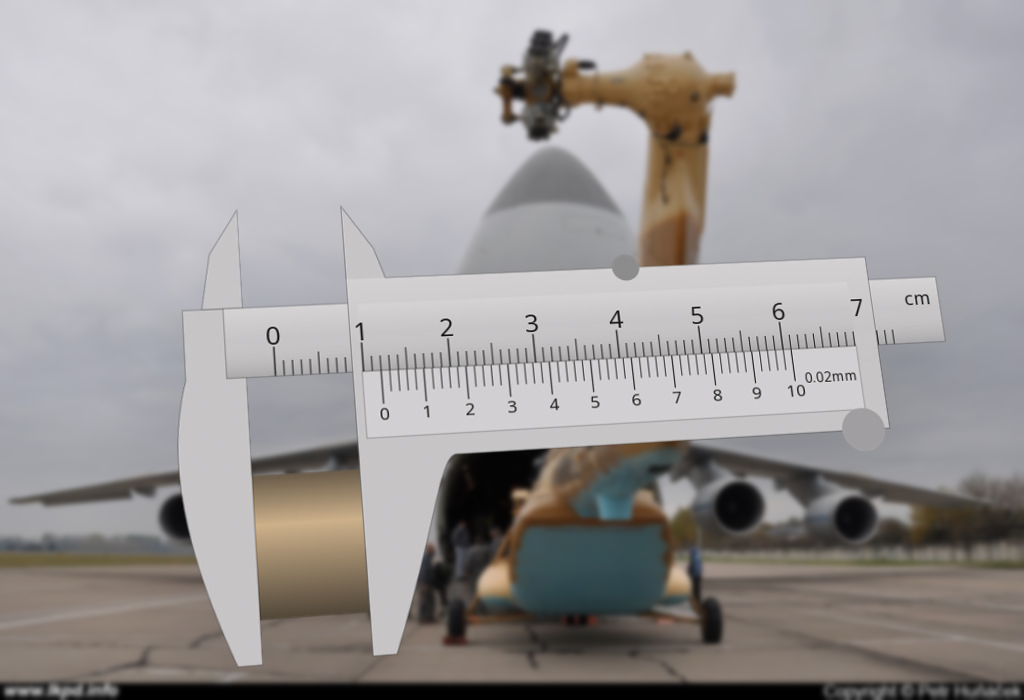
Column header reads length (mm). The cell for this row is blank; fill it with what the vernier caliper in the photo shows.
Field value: 12.0 mm
